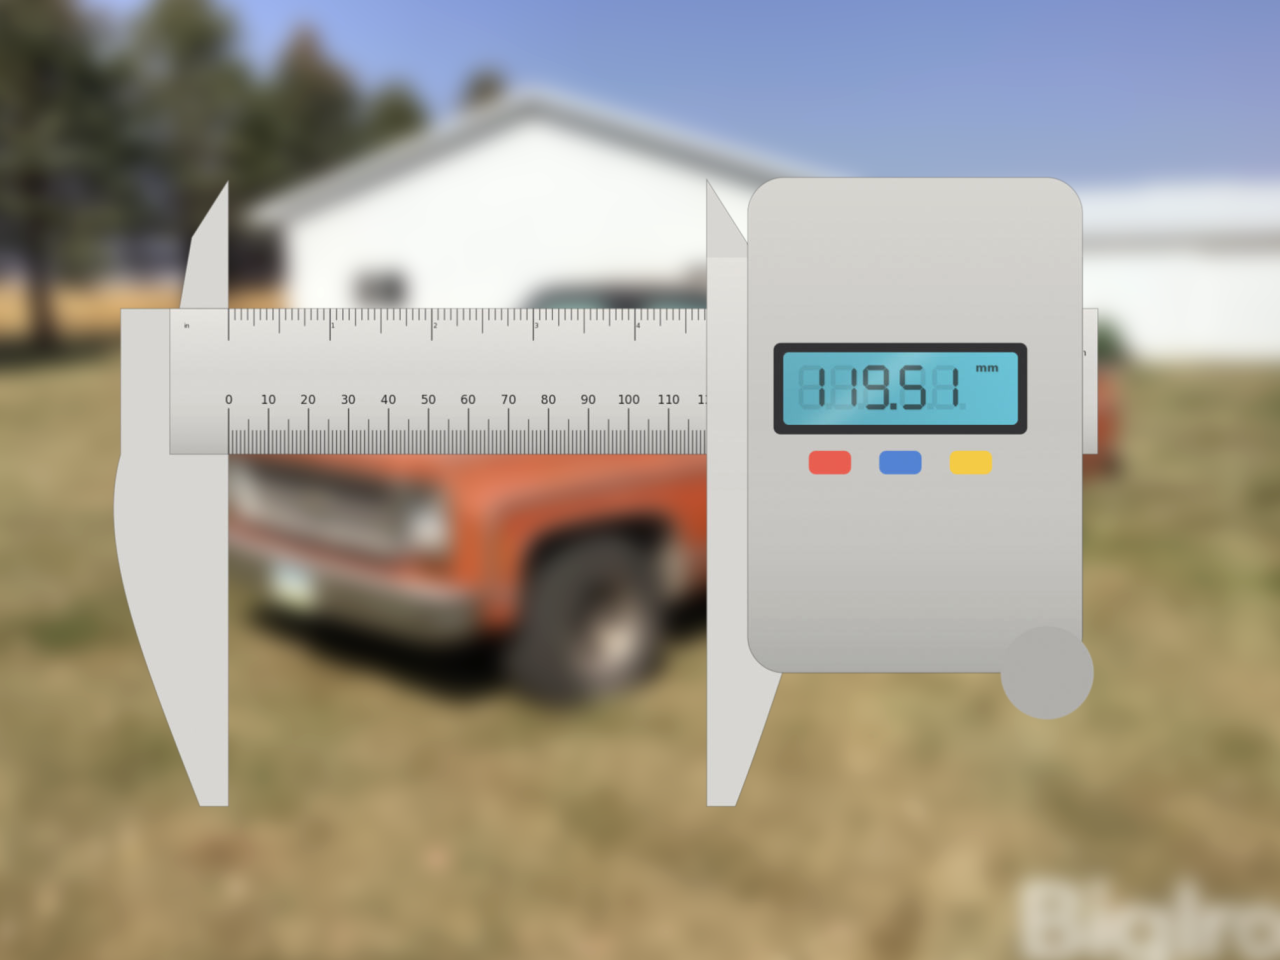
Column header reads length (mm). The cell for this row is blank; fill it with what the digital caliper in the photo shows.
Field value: 119.51 mm
